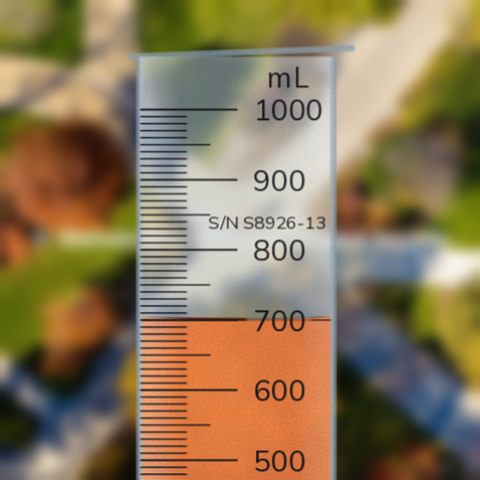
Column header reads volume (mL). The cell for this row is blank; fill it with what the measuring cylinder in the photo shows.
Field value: 700 mL
